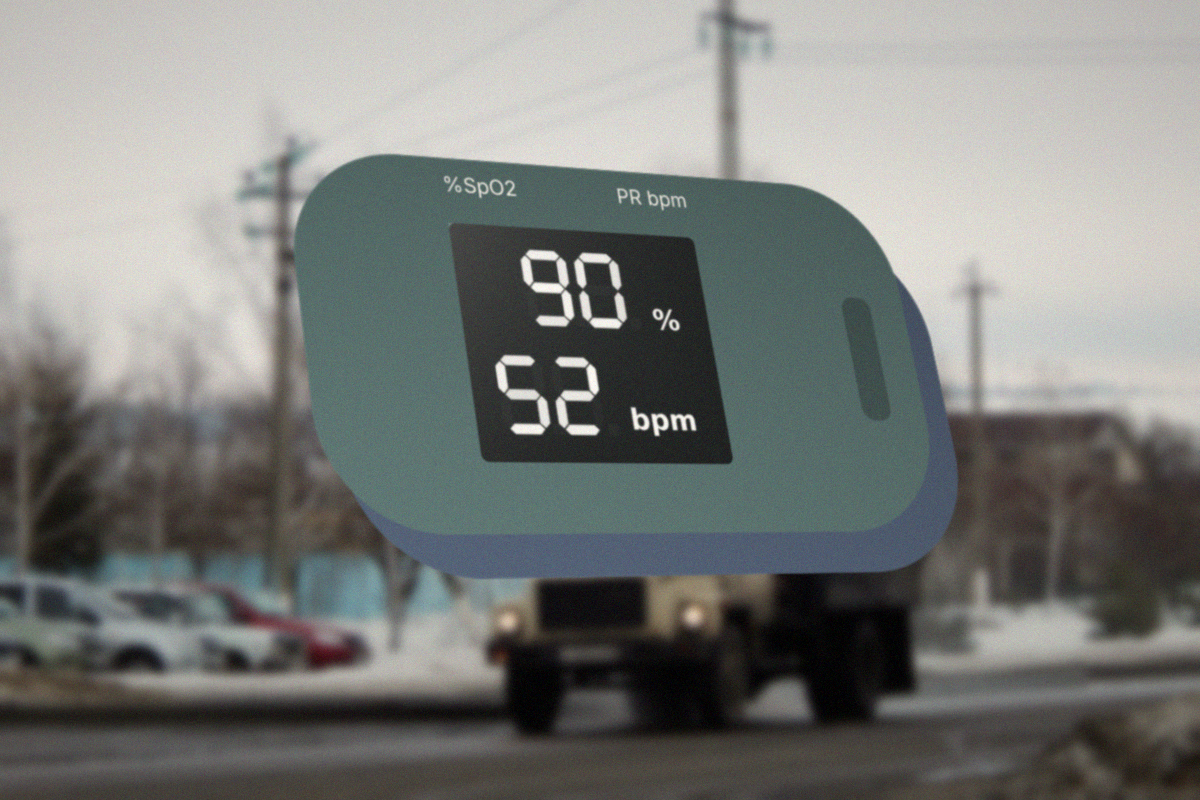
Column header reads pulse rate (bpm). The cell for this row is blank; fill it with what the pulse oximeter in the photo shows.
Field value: 52 bpm
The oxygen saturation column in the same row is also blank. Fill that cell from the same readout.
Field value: 90 %
